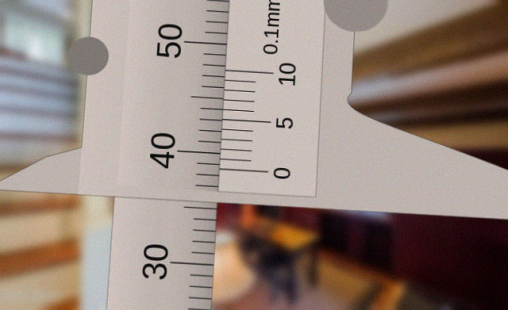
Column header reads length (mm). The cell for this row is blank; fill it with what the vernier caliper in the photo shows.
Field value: 38.6 mm
